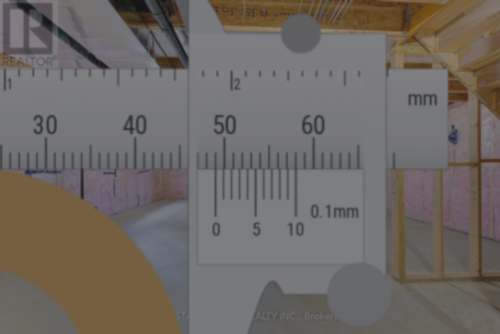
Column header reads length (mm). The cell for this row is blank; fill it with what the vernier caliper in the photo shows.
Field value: 49.0 mm
